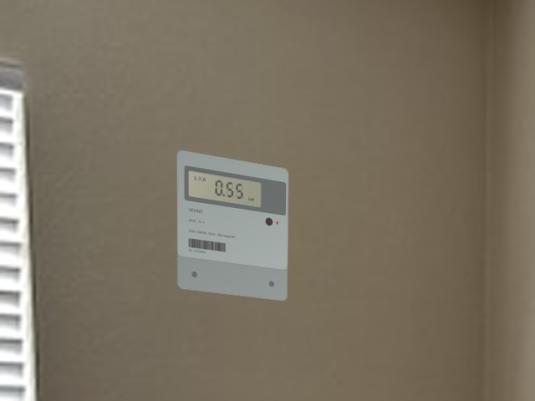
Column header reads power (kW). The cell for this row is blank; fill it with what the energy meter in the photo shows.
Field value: 0.55 kW
